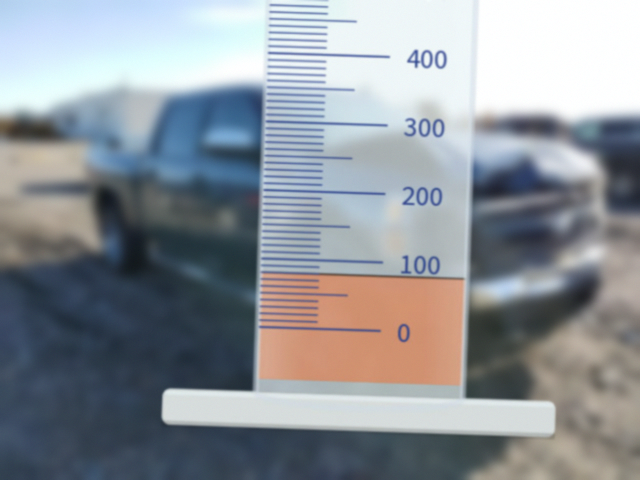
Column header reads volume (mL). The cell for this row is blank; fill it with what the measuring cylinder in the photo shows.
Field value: 80 mL
